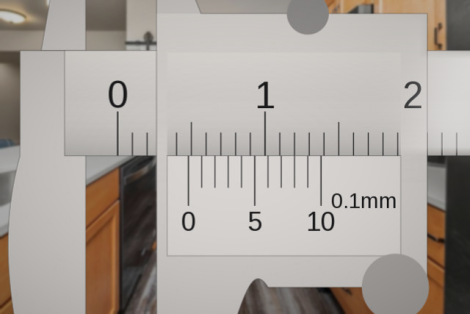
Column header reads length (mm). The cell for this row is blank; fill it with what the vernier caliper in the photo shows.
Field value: 4.8 mm
